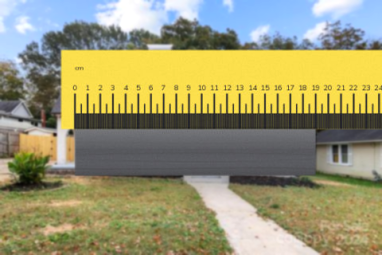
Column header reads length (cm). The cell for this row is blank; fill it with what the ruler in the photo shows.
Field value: 19 cm
